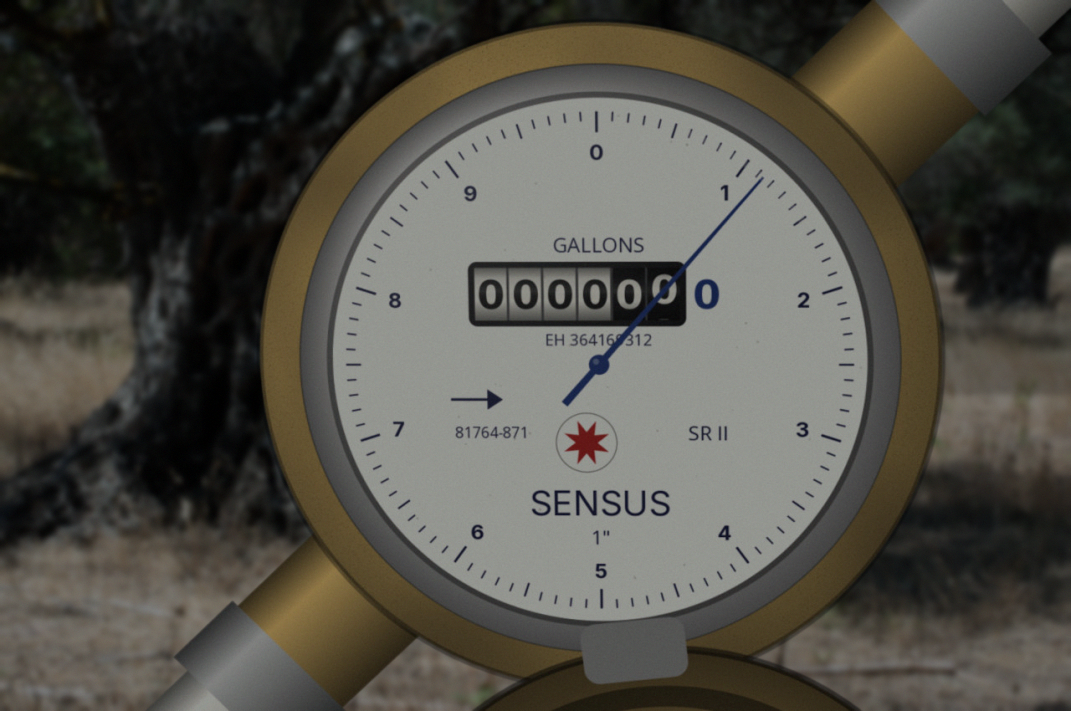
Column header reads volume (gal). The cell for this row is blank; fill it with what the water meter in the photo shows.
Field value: 1.1 gal
